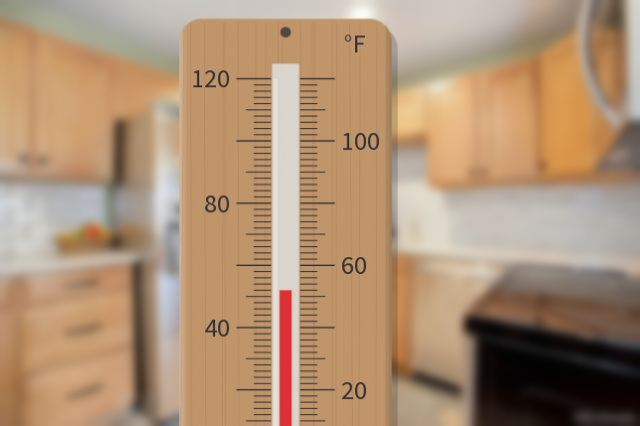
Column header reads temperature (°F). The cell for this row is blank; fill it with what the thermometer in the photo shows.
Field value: 52 °F
